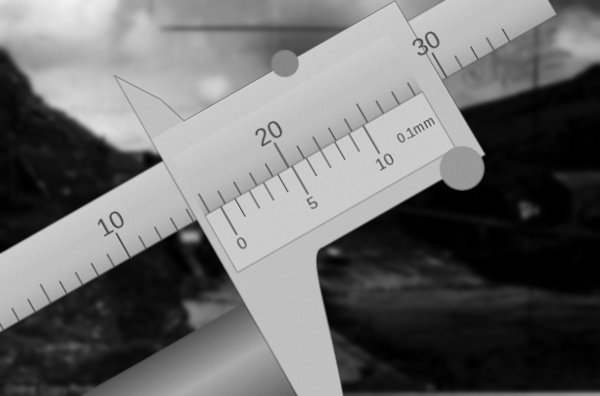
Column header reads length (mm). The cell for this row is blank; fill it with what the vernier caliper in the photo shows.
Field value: 15.7 mm
